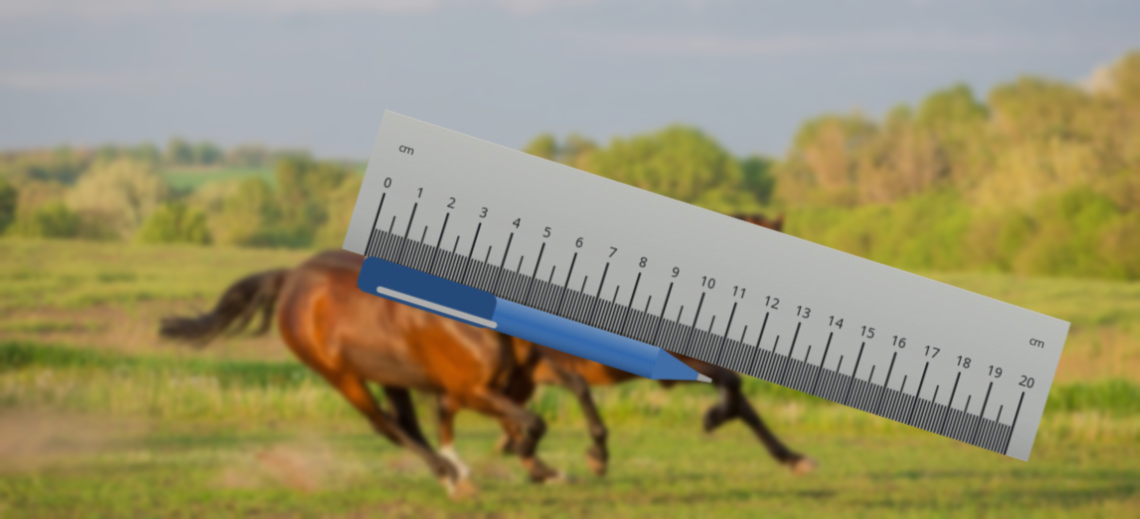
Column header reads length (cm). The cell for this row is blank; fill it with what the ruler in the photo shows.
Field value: 11 cm
